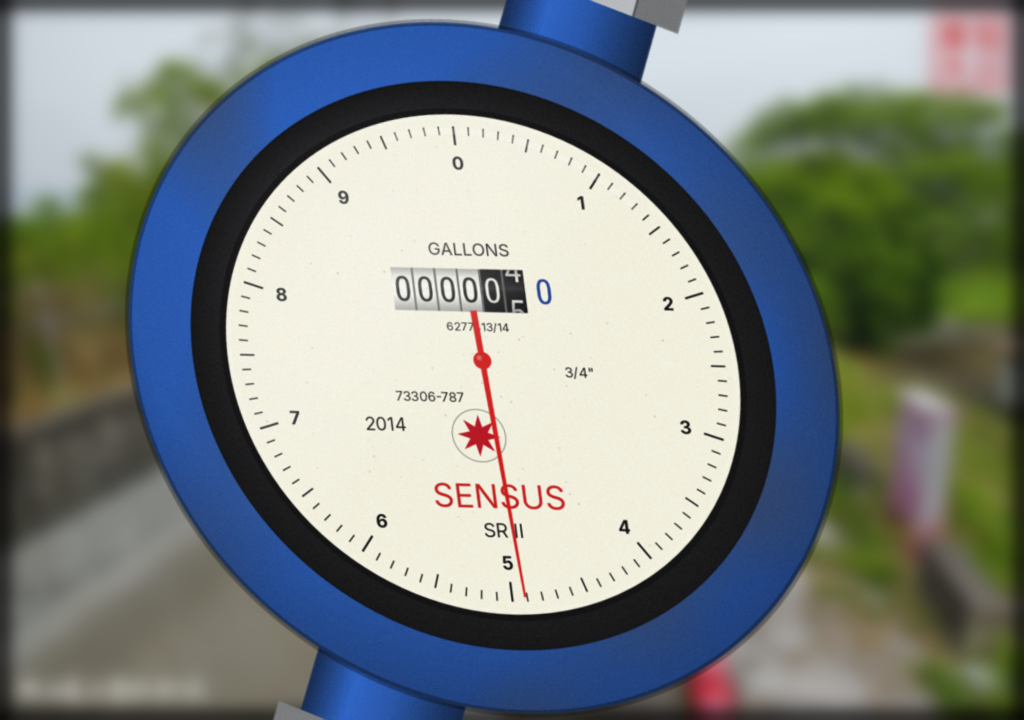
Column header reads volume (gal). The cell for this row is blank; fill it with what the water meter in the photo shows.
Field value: 44.9 gal
